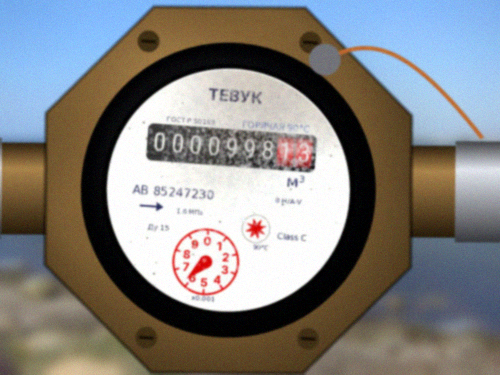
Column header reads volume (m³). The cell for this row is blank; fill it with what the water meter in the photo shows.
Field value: 998.136 m³
